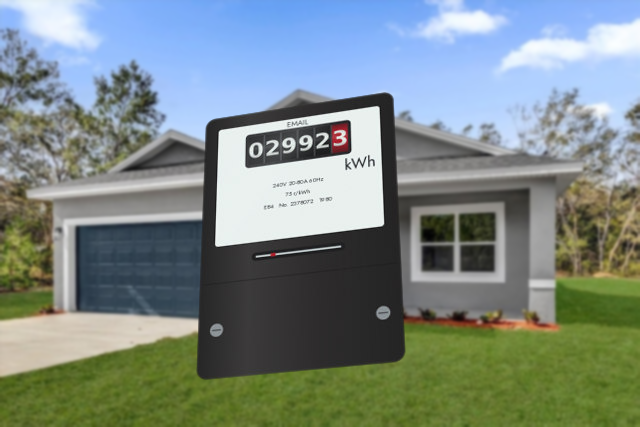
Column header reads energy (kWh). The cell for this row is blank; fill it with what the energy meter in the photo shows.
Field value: 2992.3 kWh
